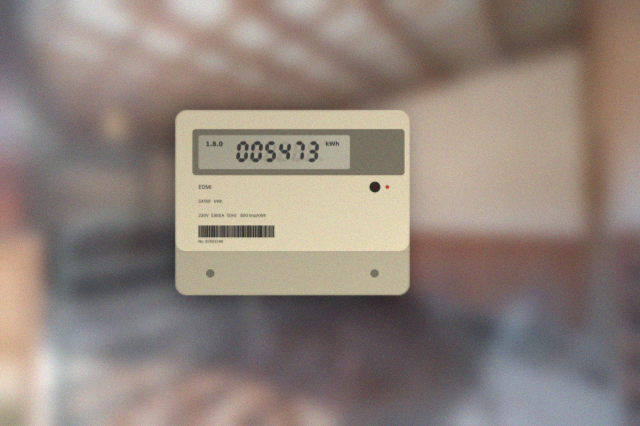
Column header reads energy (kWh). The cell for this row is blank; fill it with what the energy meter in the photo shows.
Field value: 5473 kWh
